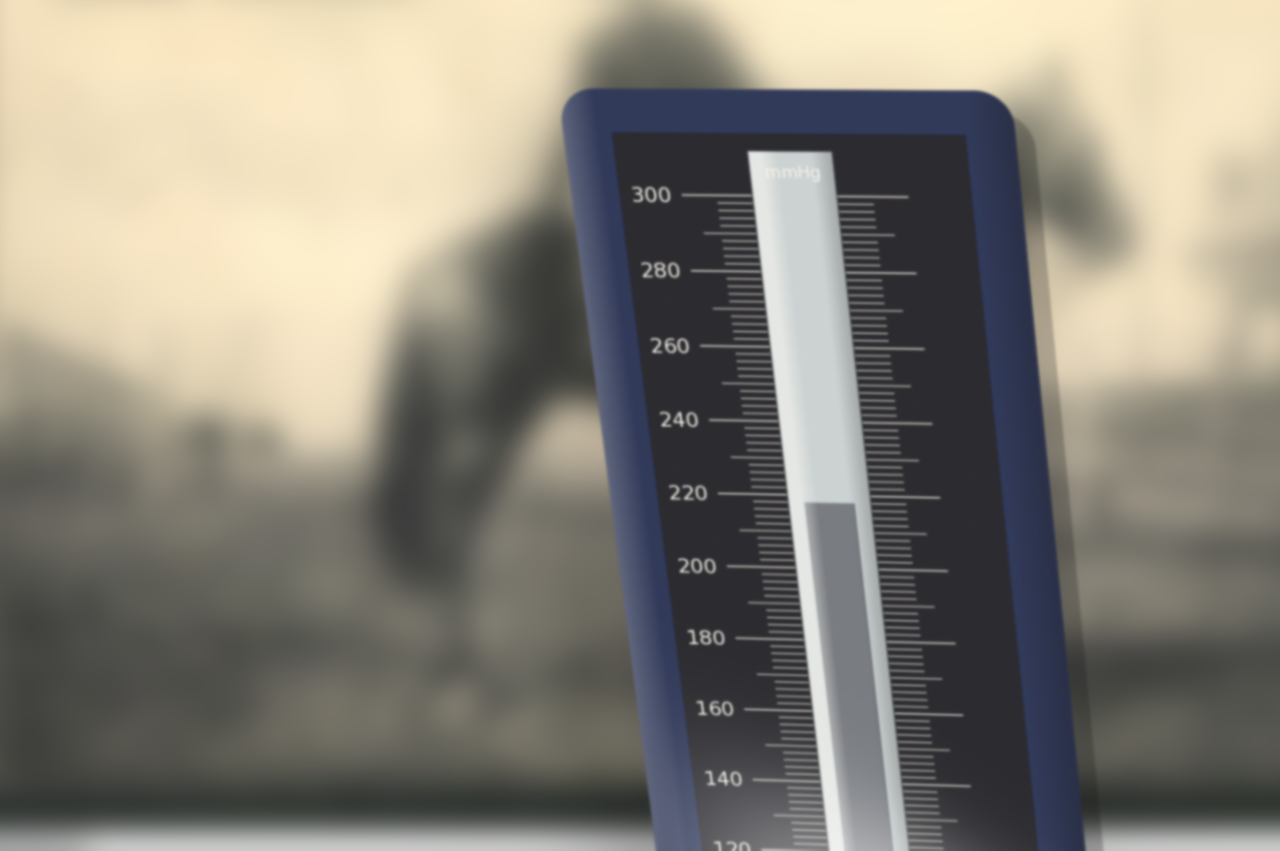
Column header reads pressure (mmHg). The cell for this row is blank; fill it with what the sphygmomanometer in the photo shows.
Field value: 218 mmHg
